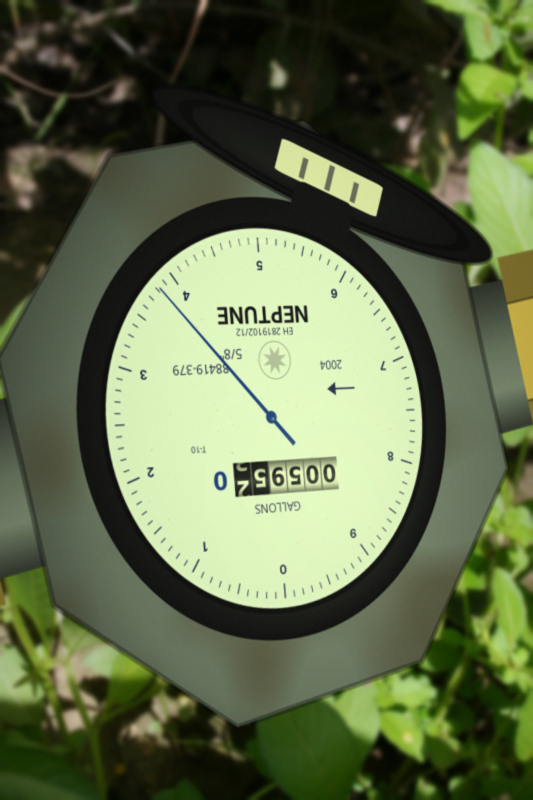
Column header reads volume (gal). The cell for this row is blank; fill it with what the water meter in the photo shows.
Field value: 59523.8 gal
